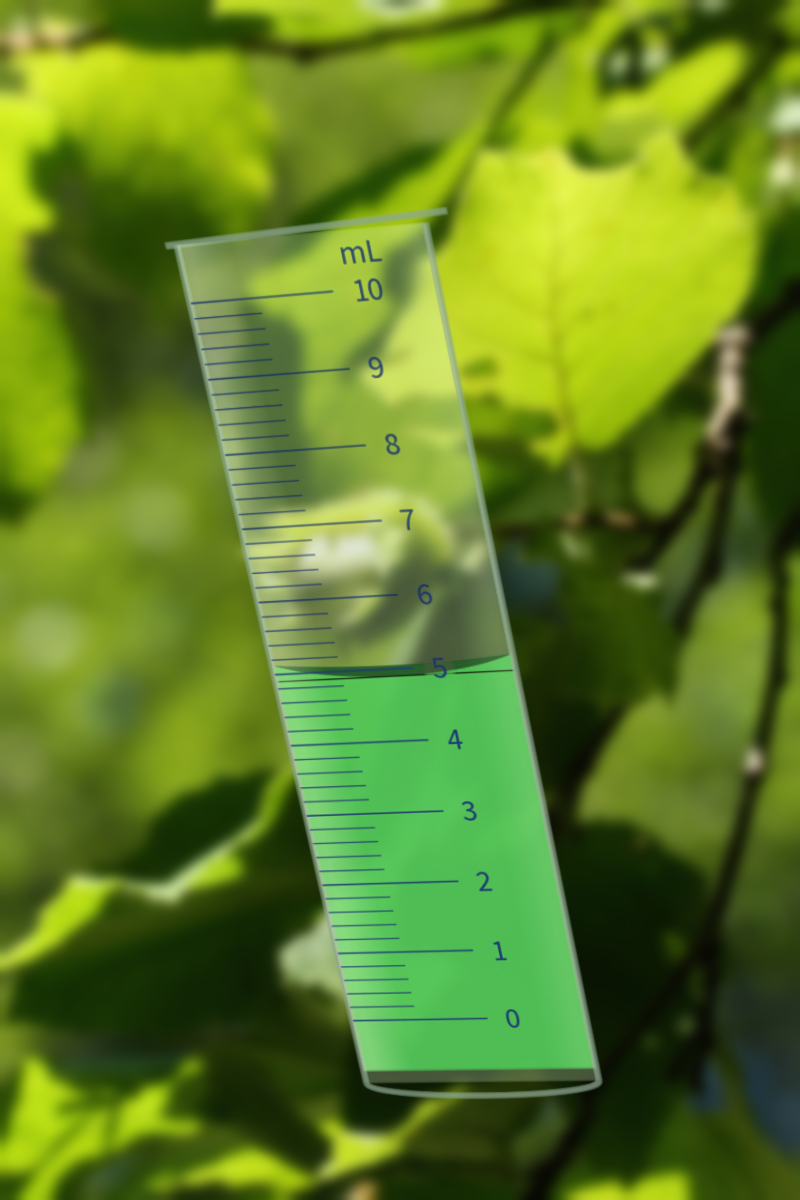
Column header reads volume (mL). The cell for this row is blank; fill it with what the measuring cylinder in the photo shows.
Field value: 4.9 mL
